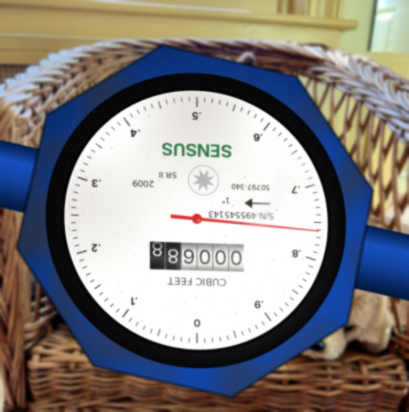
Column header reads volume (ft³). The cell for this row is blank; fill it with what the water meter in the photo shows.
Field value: 687.76 ft³
